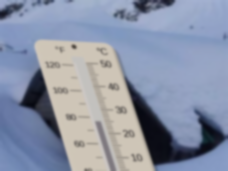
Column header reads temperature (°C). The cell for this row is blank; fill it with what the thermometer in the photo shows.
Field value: 25 °C
